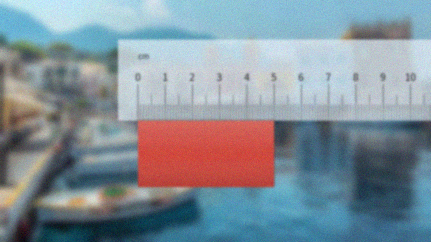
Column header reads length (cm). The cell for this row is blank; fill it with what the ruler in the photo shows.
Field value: 5 cm
